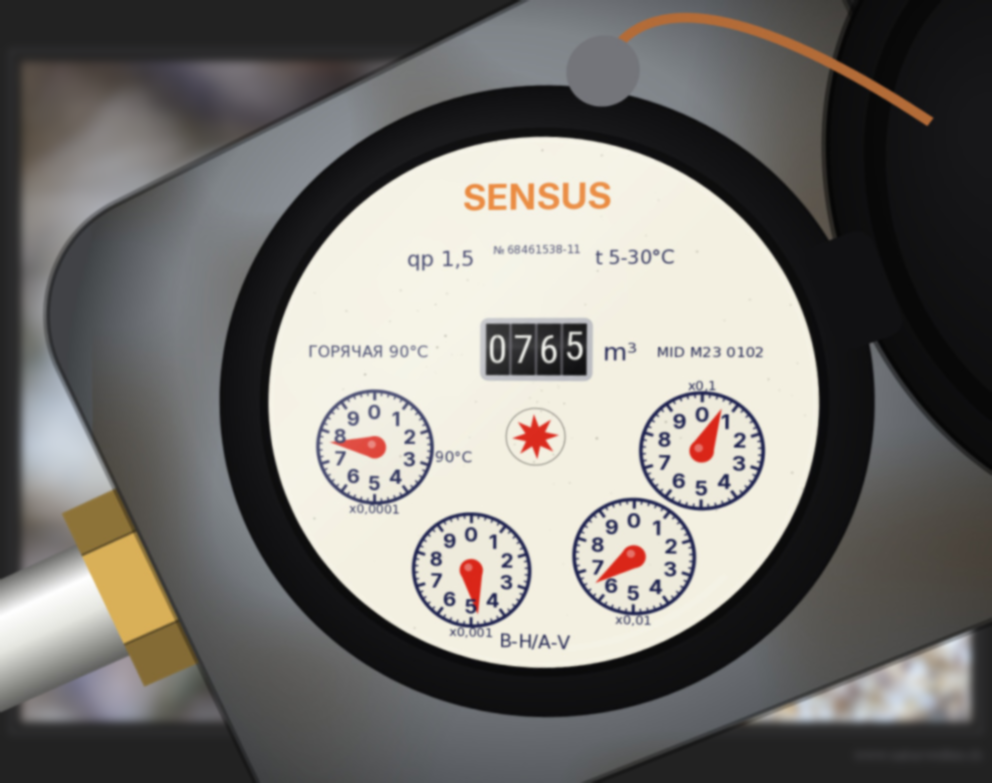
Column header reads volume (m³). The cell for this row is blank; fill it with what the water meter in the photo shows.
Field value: 765.0647 m³
